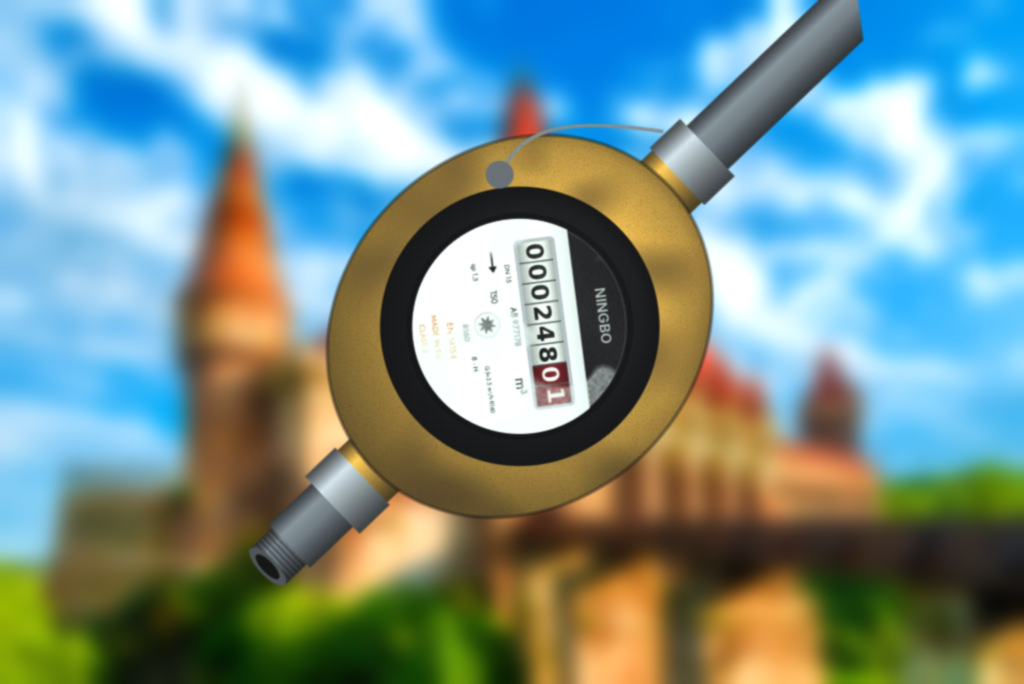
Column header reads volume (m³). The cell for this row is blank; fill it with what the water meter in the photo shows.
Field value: 248.01 m³
